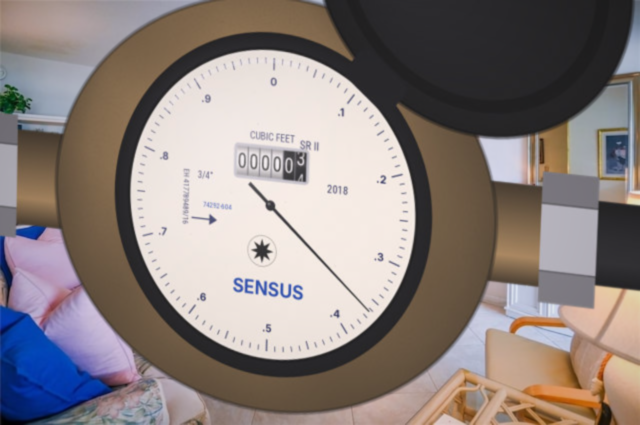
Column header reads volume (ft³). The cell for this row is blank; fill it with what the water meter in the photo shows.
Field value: 3.36 ft³
